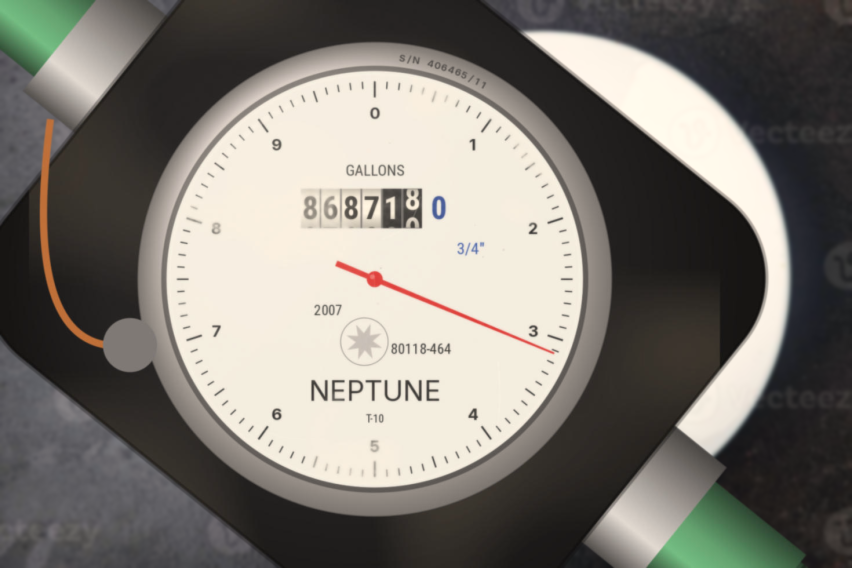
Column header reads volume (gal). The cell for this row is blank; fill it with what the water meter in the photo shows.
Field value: 8687183.1 gal
